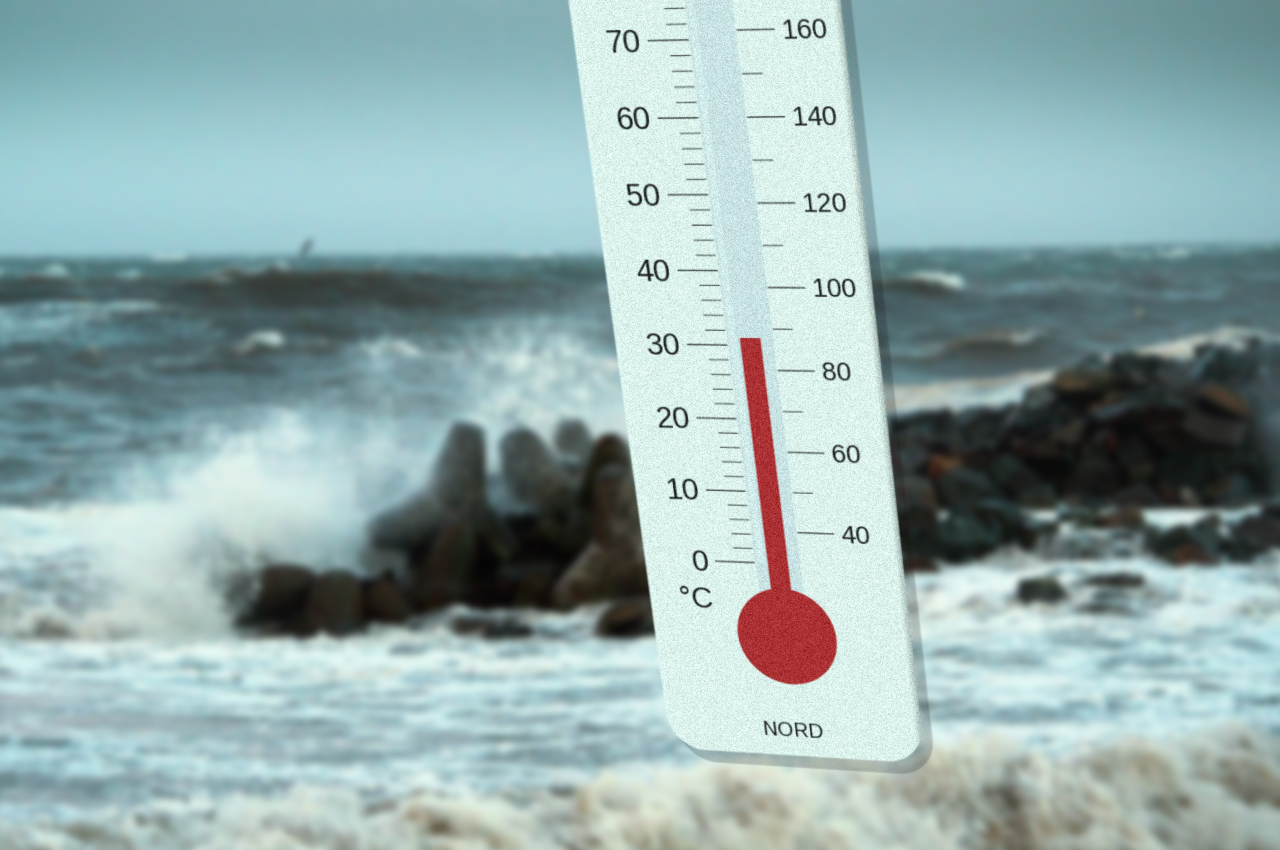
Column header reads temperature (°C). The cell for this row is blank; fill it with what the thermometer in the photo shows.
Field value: 31 °C
